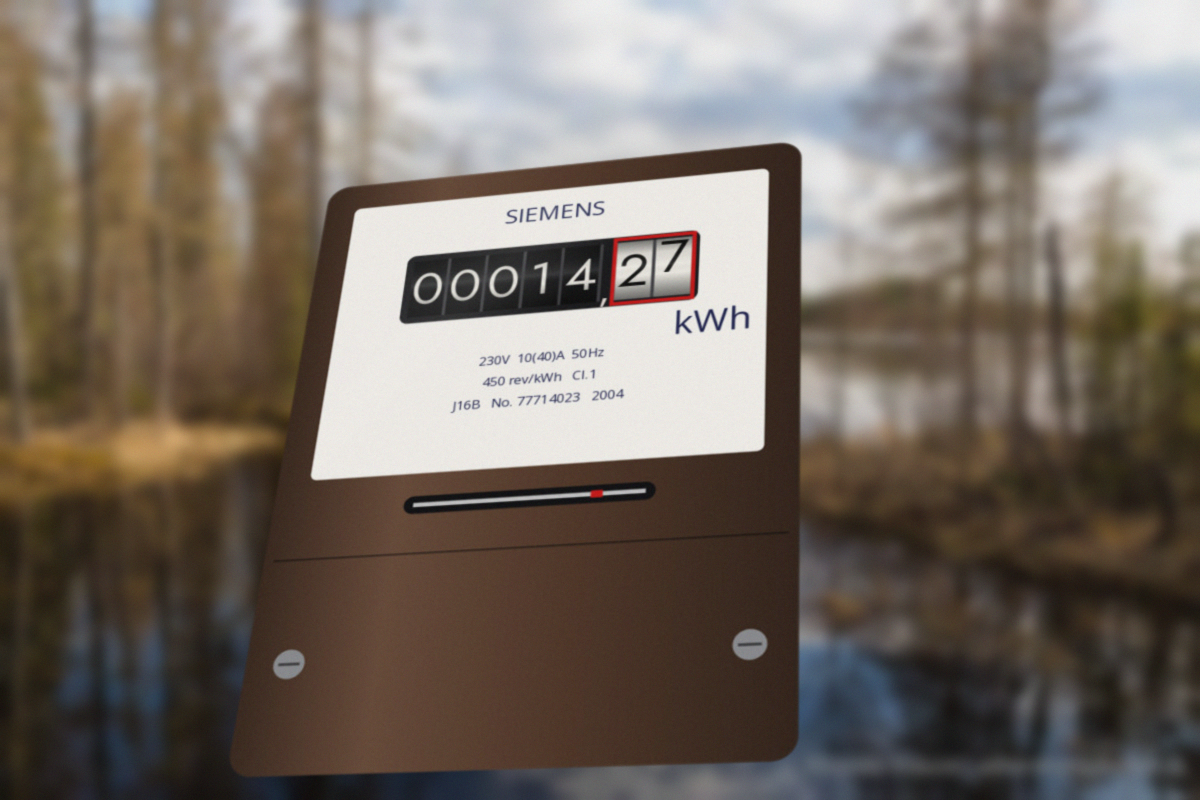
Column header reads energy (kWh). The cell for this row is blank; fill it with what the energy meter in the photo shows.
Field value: 14.27 kWh
